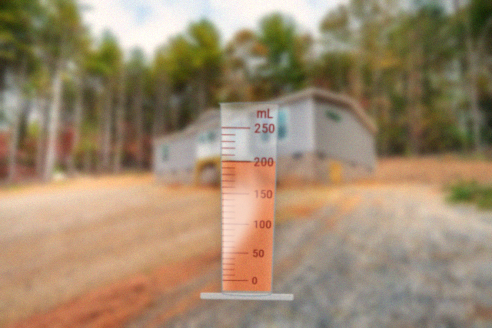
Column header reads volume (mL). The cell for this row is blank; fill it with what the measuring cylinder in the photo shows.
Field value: 200 mL
